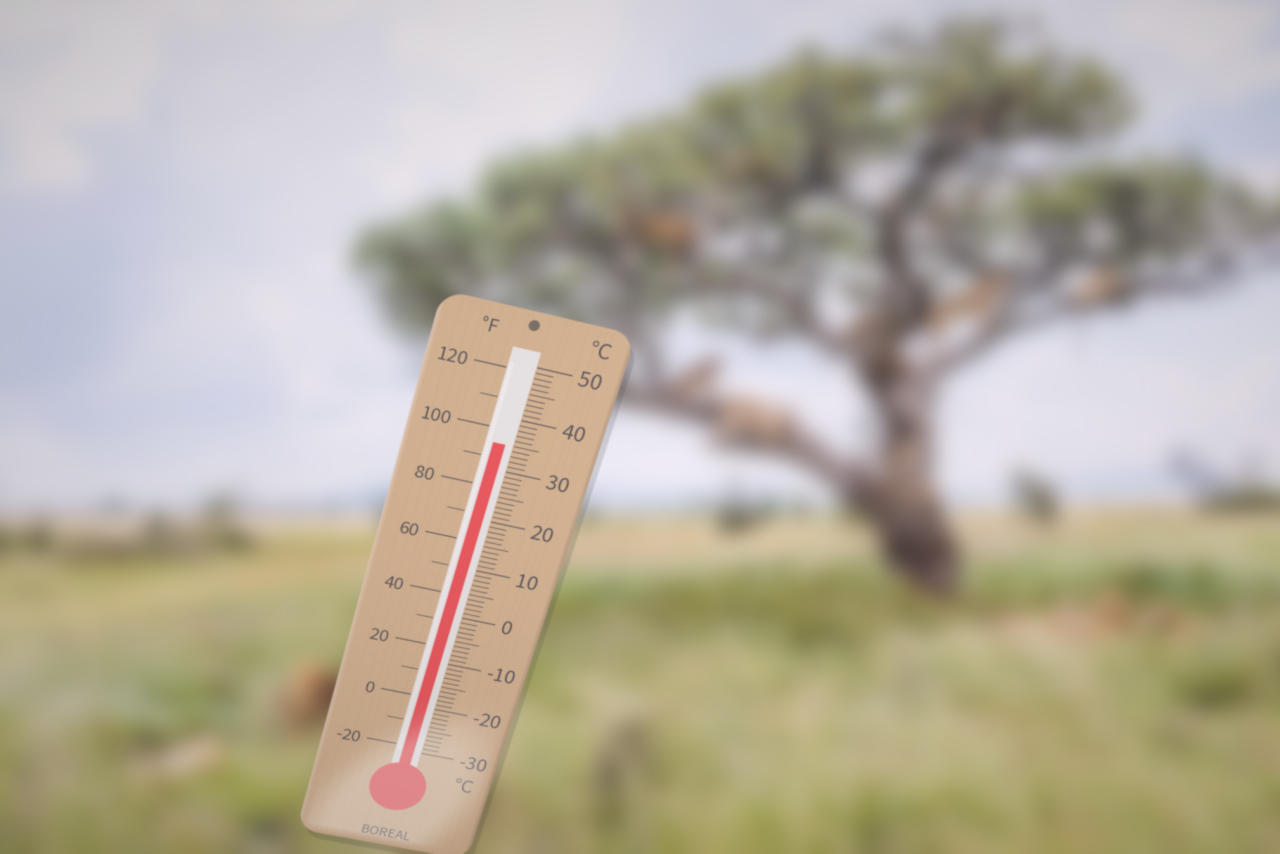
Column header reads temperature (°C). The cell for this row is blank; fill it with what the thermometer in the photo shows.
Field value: 35 °C
